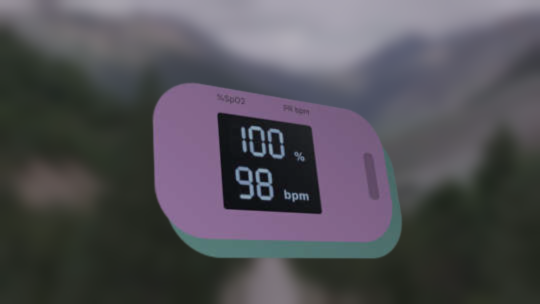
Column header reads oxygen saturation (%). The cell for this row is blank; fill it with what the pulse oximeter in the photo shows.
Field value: 100 %
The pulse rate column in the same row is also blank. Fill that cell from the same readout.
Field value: 98 bpm
